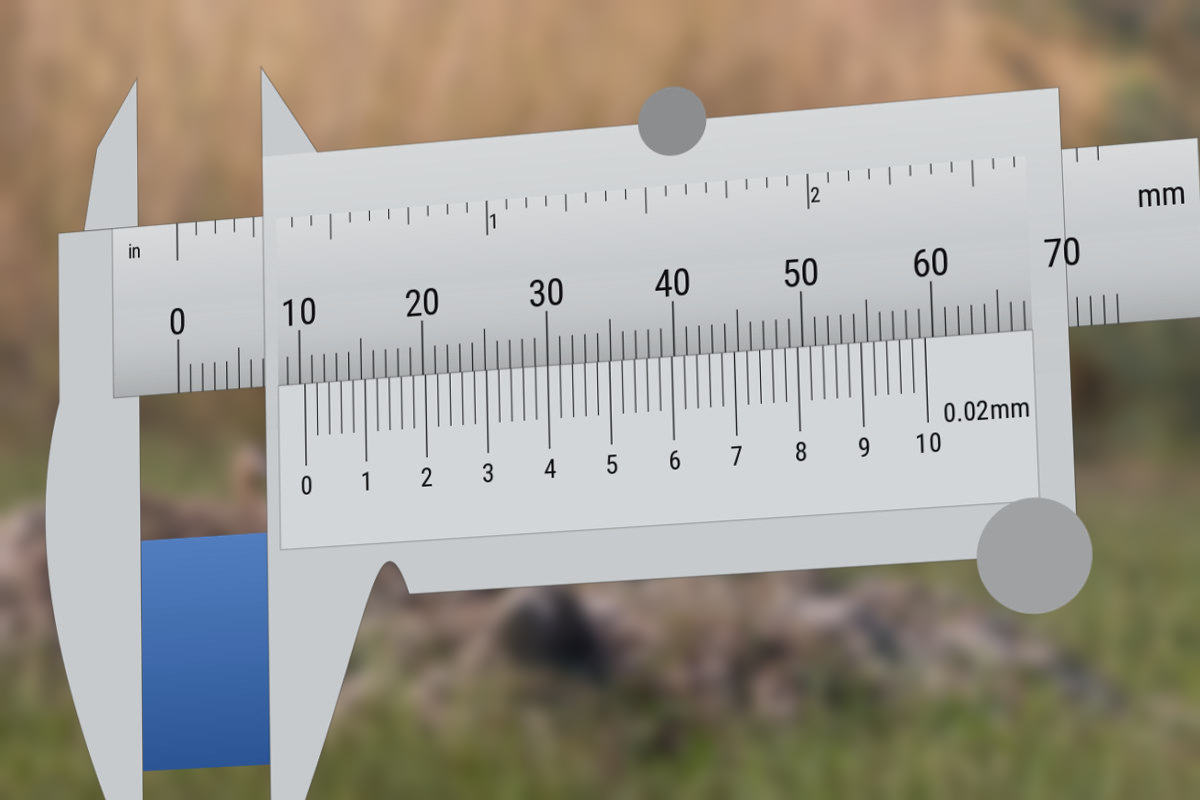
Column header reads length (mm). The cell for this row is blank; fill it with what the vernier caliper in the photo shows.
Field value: 10.4 mm
